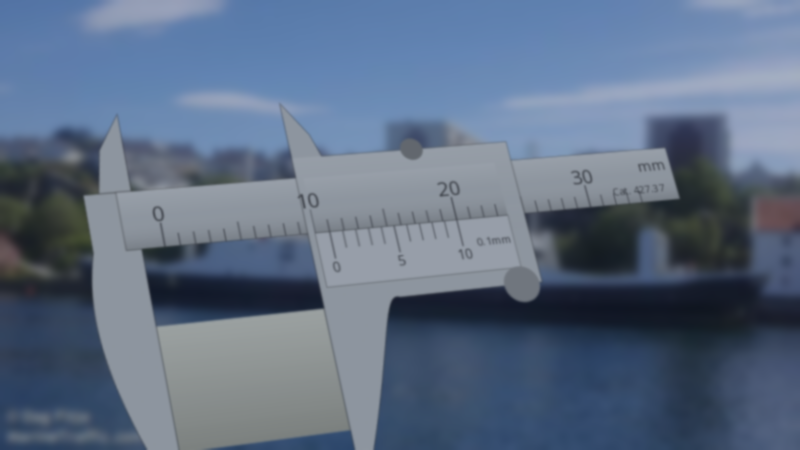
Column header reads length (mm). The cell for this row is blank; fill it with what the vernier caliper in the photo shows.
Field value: 11.0 mm
